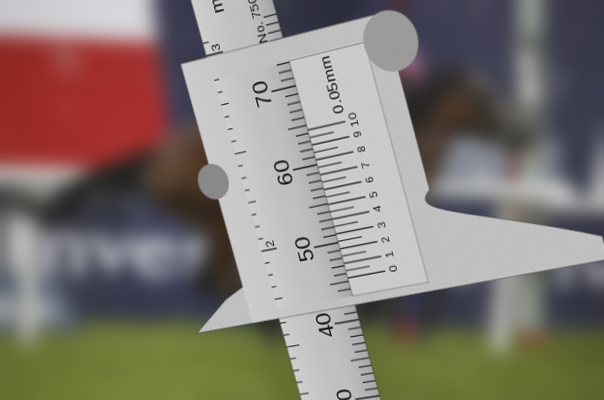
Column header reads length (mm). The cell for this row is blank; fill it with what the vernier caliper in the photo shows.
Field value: 45.4 mm
